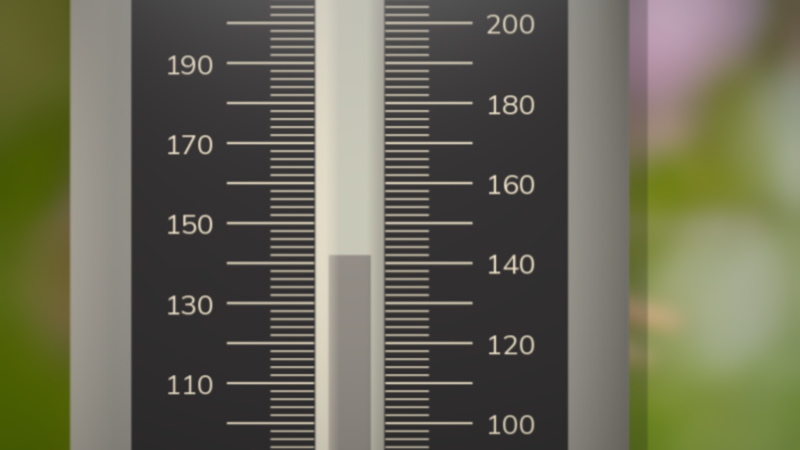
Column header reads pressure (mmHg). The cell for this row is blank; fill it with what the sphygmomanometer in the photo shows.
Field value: 142 mmHg
